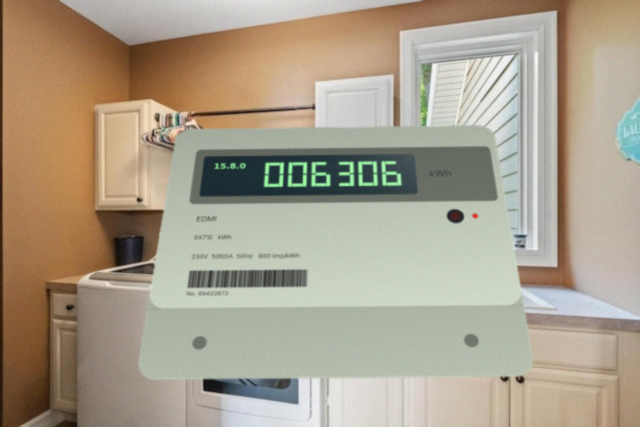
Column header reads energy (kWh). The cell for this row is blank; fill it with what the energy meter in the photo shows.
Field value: 6306 kWh
